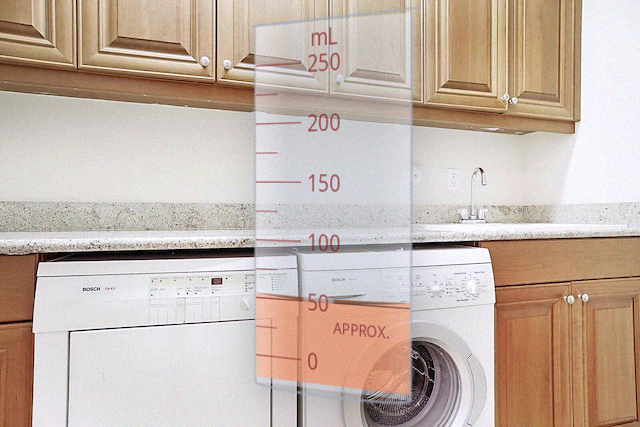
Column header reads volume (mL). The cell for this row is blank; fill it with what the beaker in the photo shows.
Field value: 50 mL
